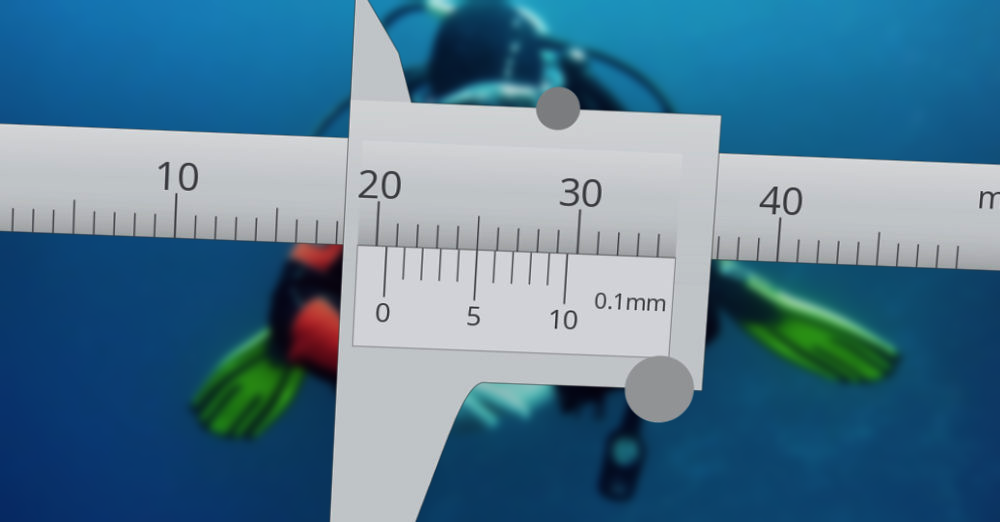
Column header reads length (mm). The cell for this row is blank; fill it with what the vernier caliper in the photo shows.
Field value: 20.5 mm
